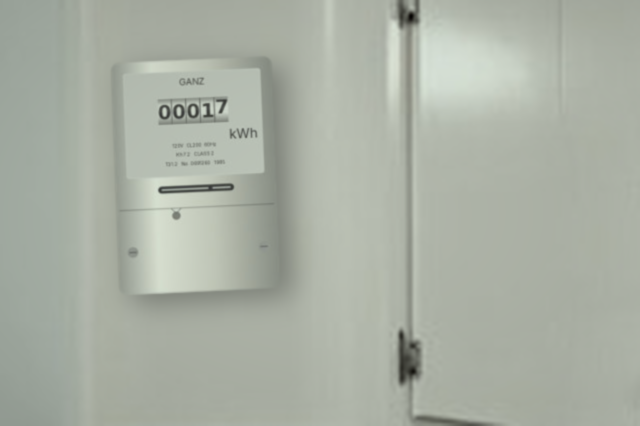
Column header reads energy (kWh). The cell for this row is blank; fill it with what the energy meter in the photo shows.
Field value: 17 kWh
